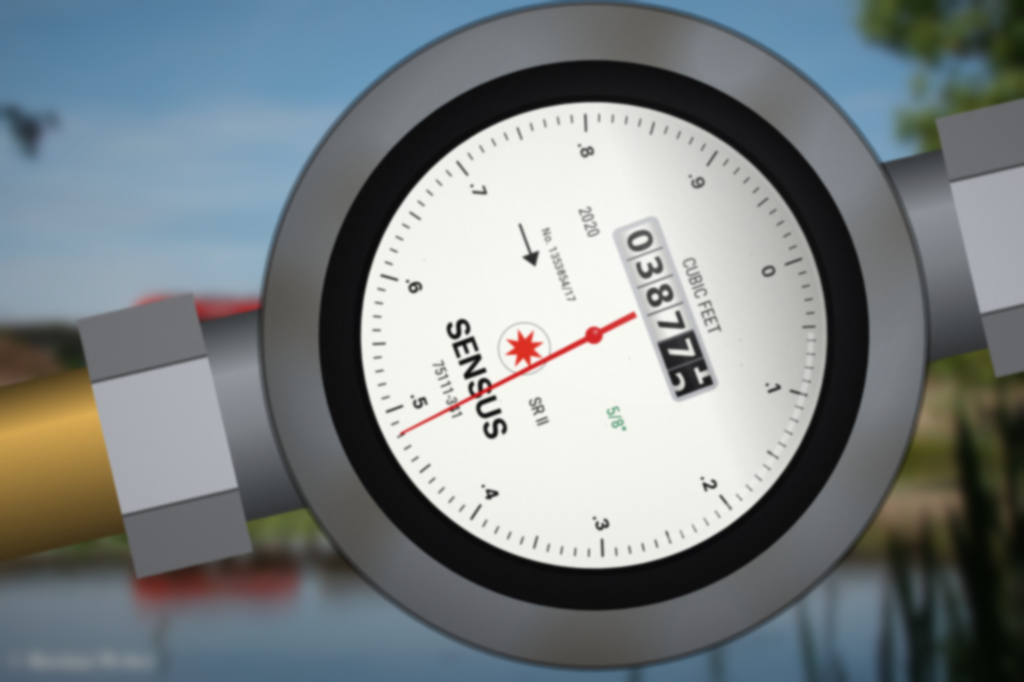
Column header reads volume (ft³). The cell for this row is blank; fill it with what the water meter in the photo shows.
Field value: 38771.48 ft³
